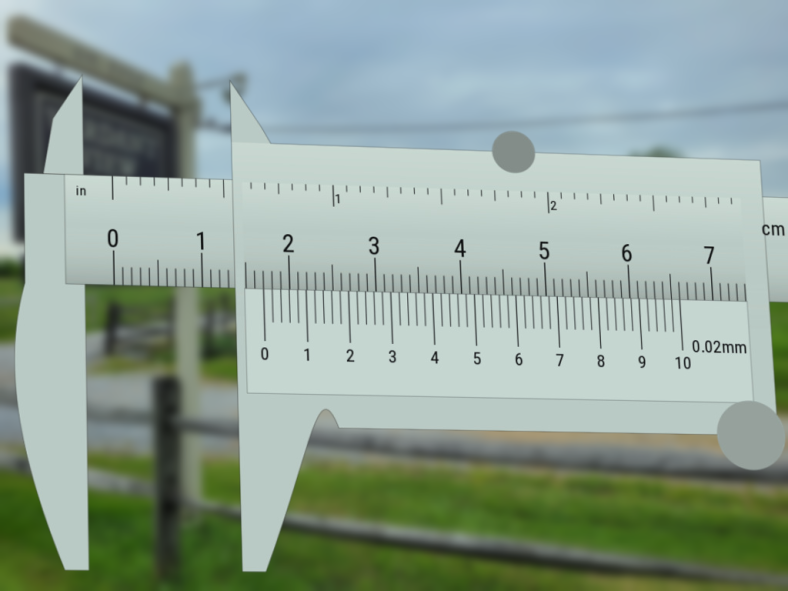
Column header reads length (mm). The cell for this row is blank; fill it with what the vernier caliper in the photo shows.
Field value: 17.0 mm
